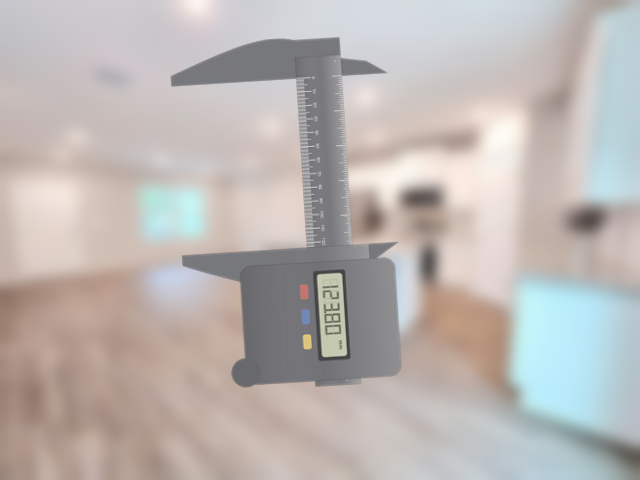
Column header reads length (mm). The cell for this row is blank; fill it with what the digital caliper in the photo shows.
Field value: 123.80 mm
